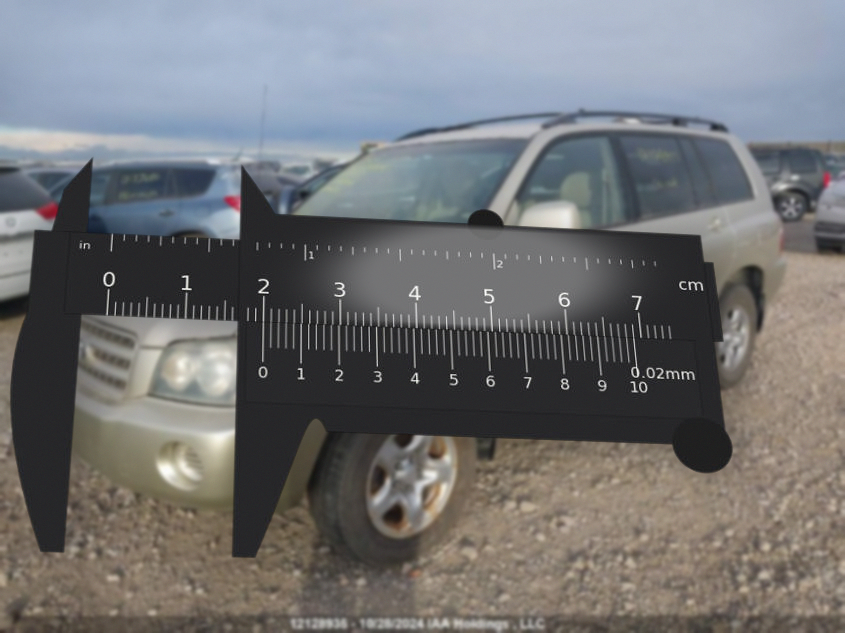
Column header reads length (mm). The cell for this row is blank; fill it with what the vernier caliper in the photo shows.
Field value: 20.0 mm
